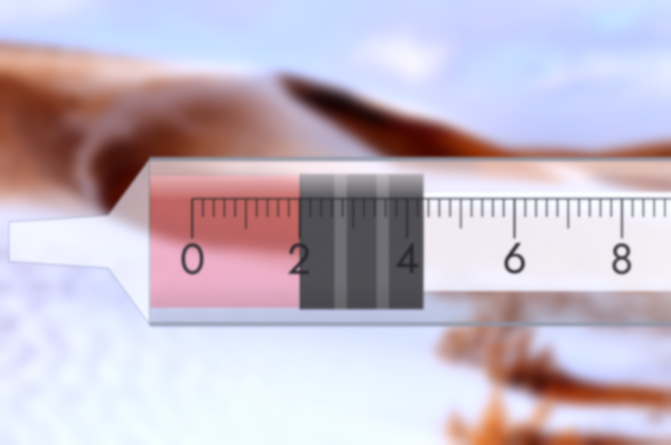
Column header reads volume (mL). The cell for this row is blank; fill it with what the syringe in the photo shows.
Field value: 2 mL
